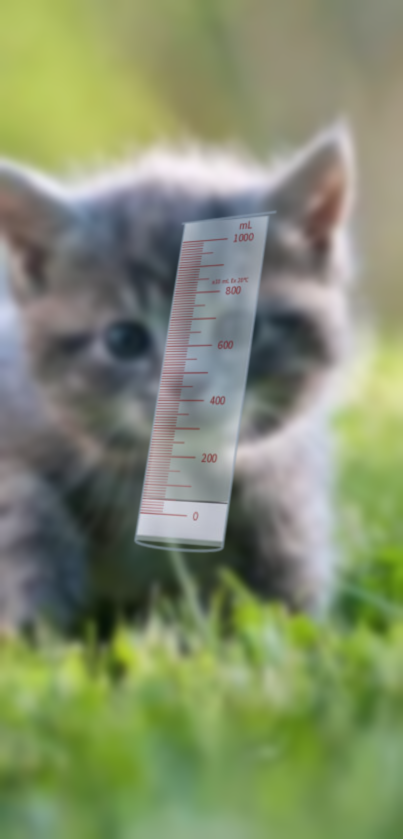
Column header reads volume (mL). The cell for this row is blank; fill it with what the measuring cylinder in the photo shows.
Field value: 50 mL
